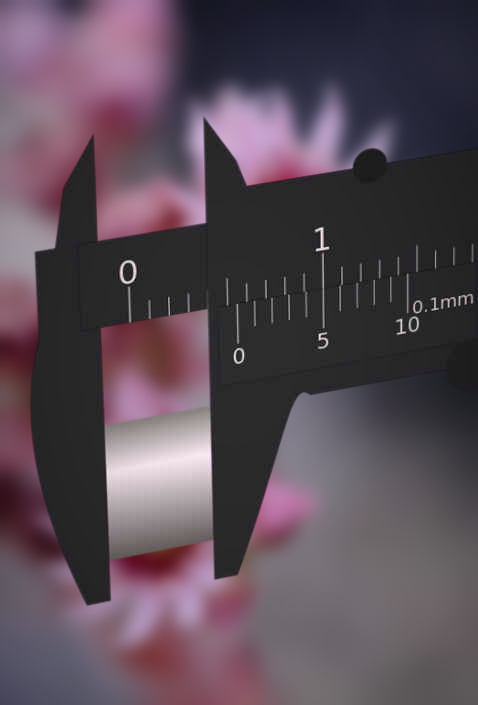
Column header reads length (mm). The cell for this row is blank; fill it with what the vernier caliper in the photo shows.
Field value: 5.5 mm
